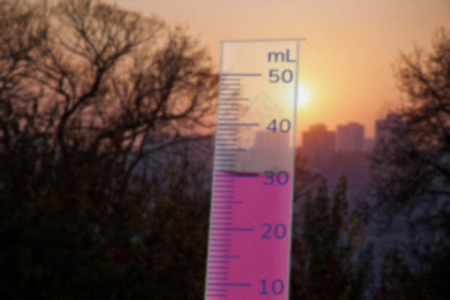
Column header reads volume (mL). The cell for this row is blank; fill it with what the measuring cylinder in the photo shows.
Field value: 30 mL
